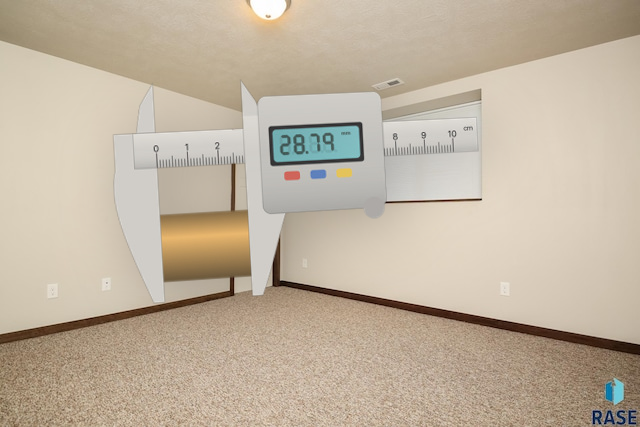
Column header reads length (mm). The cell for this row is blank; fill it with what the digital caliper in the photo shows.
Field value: 28.79 mm
